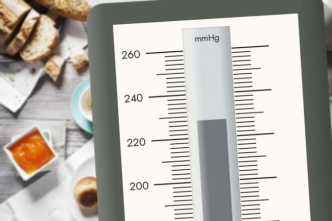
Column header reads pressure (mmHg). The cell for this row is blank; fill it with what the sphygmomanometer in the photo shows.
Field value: 228 mmHg
